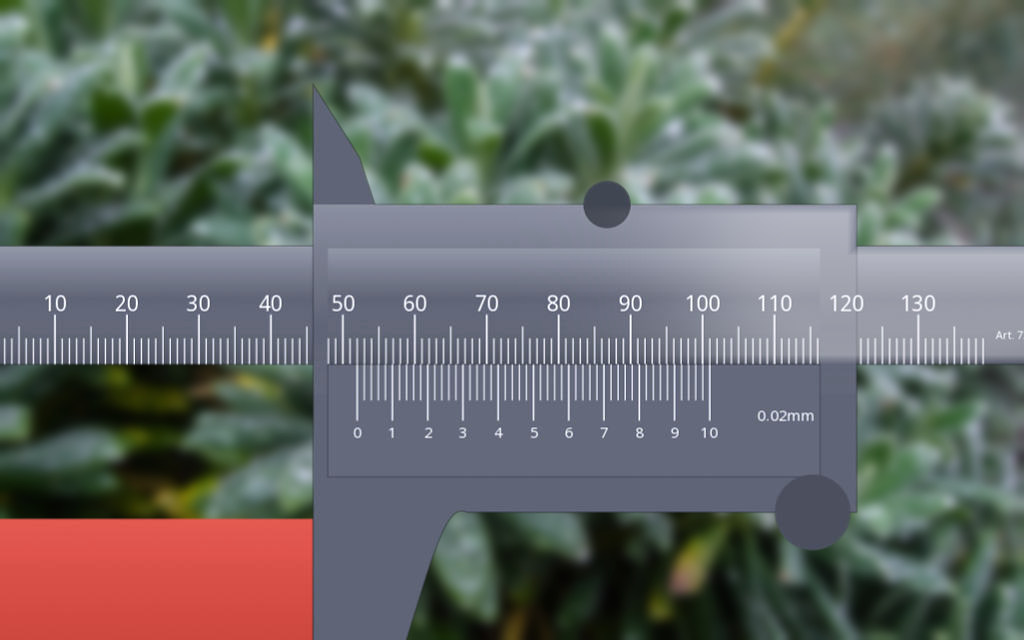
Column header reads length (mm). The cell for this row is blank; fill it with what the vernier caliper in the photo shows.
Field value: 52.0 mm
